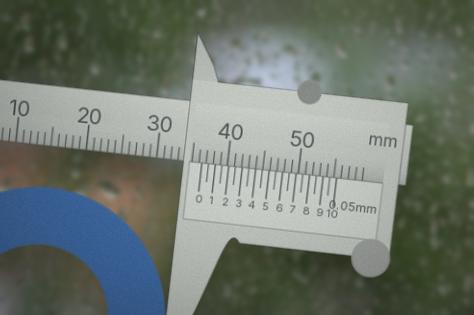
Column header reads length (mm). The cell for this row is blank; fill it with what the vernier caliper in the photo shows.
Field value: 36.4 mm
